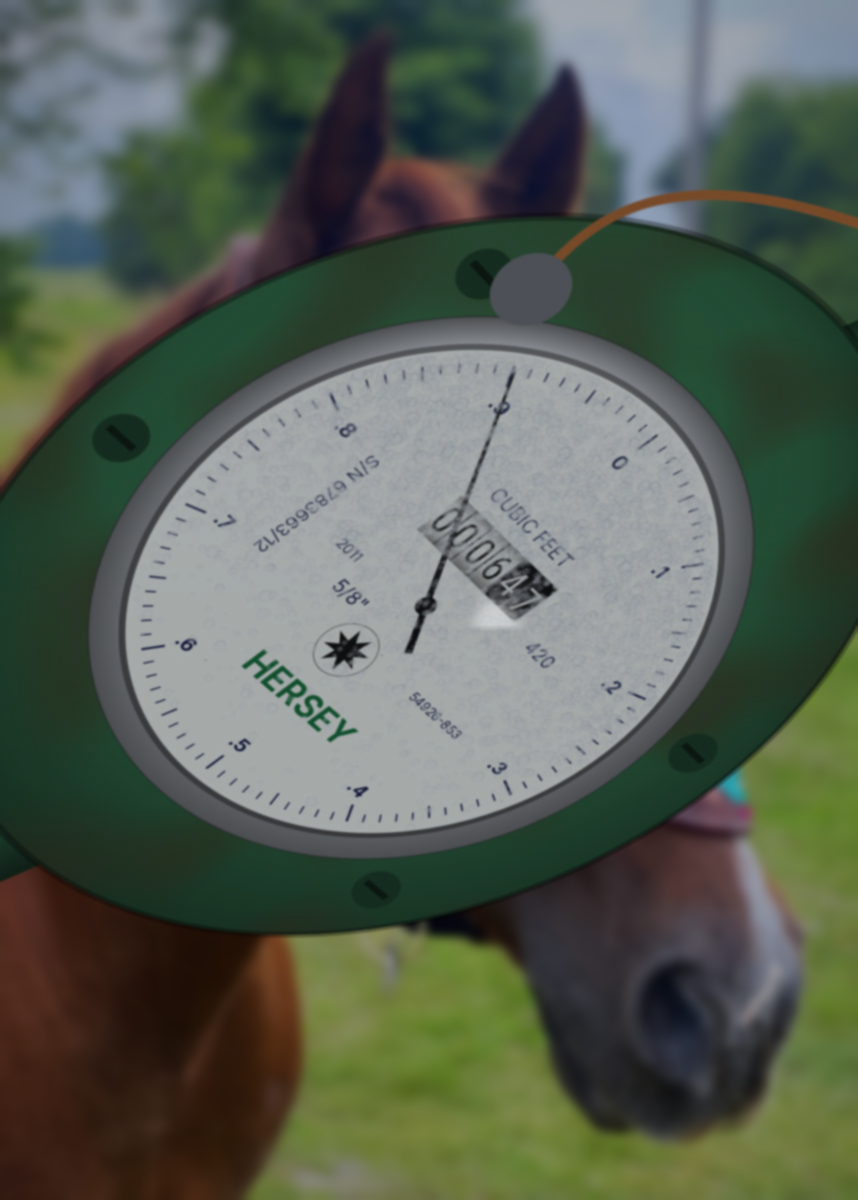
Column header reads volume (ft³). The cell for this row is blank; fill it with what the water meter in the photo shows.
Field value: 646.90 ft³
